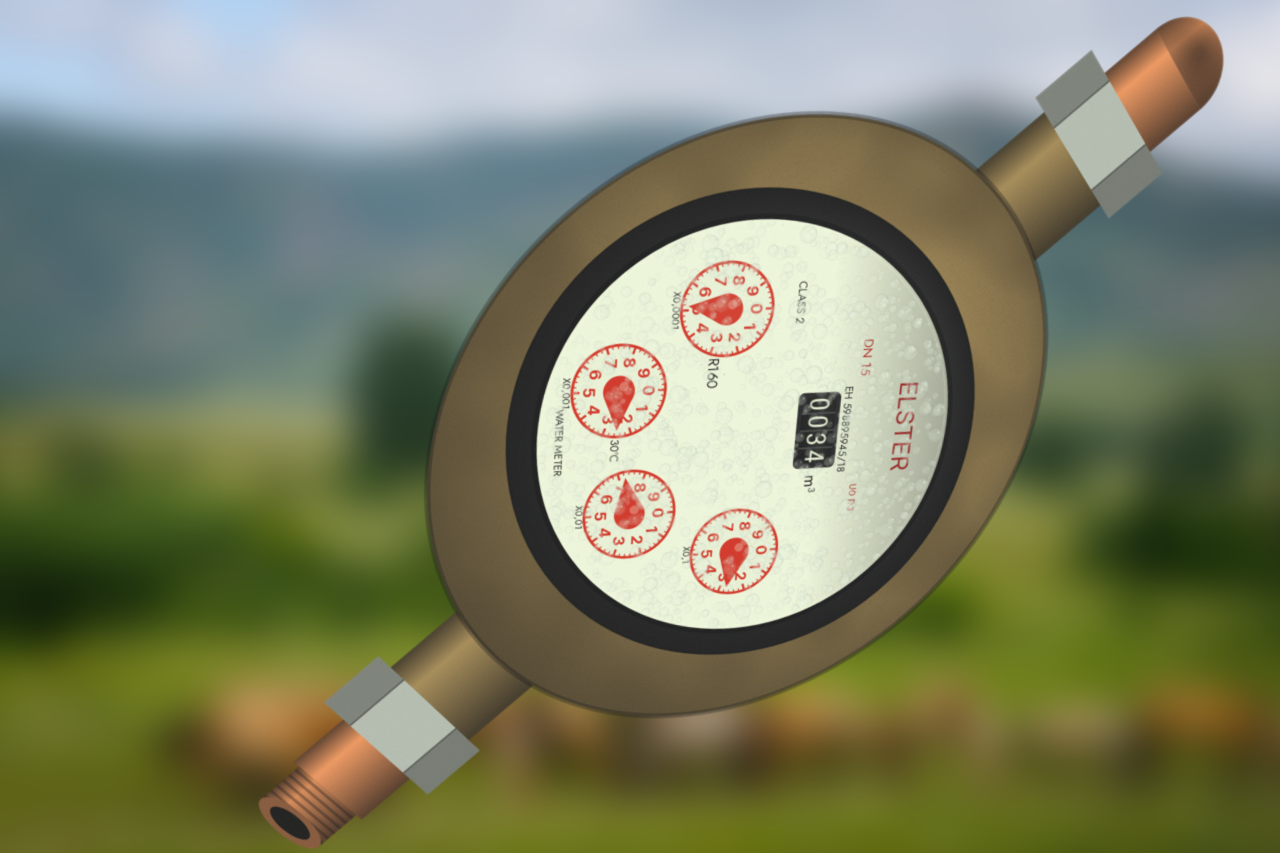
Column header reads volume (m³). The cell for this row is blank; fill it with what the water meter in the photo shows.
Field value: 34.2725 m³
